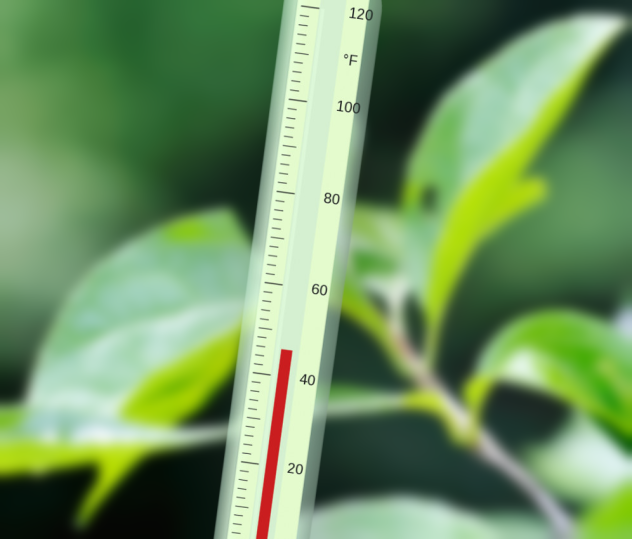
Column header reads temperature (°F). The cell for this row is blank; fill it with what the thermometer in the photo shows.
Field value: 46 °F
